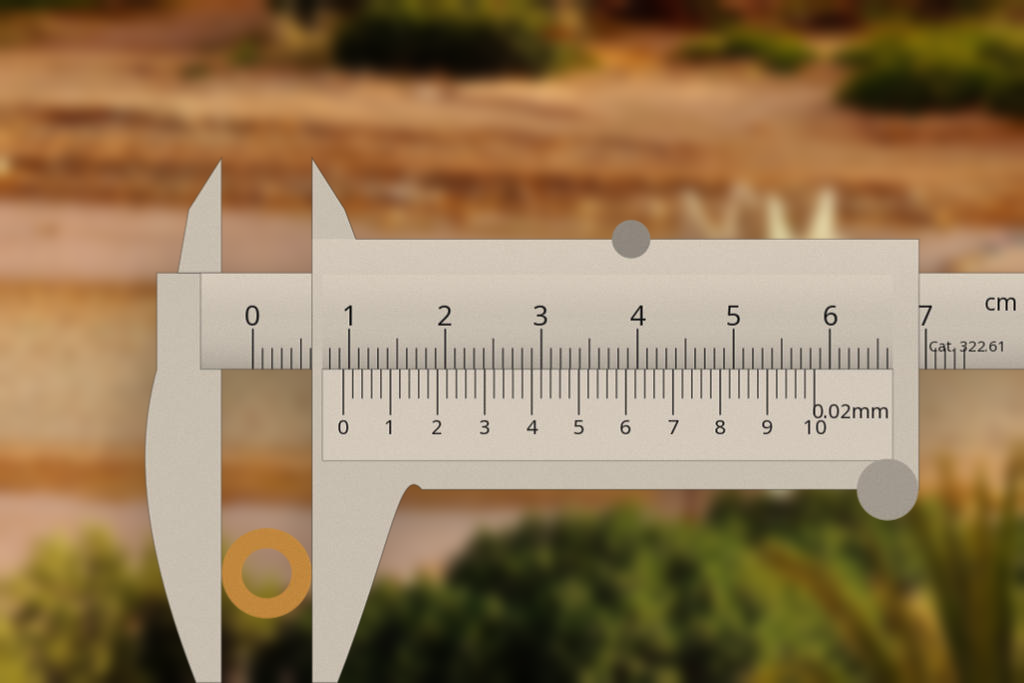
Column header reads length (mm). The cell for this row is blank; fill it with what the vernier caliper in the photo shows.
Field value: 9.4 mm
